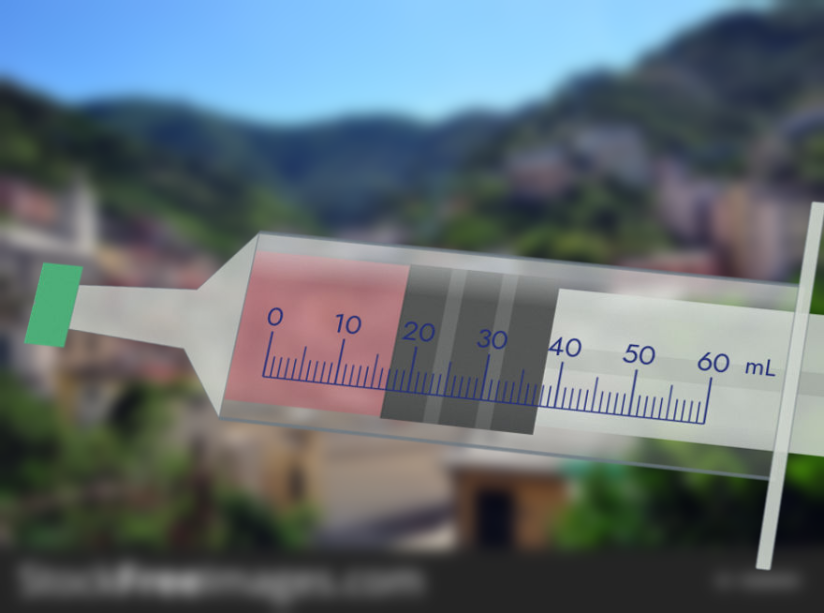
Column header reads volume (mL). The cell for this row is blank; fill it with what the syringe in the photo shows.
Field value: 17 mL
